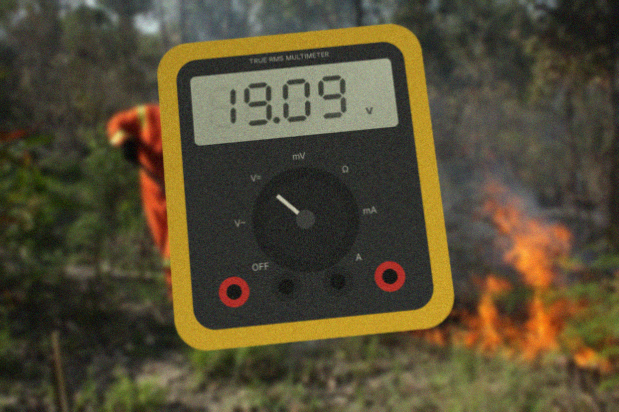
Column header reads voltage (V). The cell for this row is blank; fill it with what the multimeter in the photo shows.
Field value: 19.09 V
